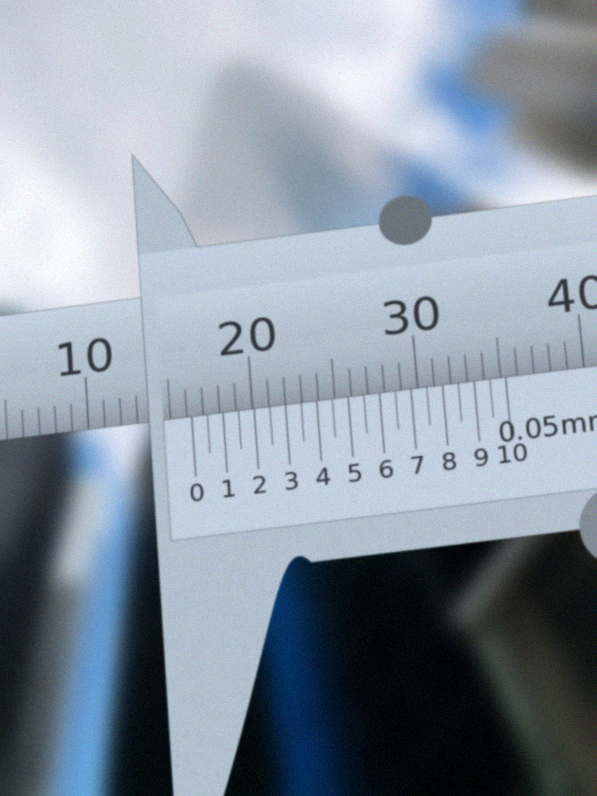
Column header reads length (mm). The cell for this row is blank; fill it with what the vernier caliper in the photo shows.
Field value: 16.3 mm
